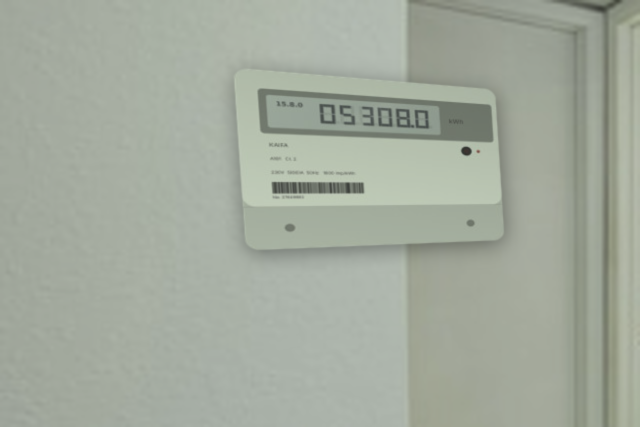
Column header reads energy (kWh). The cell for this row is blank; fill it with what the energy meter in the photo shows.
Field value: 5308.0 kWh
